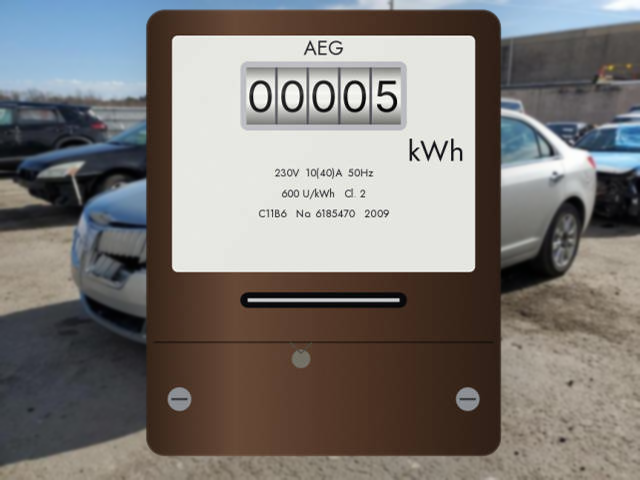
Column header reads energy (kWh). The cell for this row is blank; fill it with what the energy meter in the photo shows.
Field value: 5 kWh
